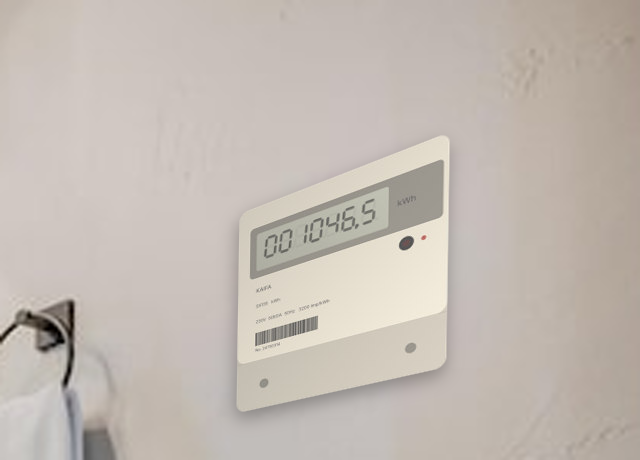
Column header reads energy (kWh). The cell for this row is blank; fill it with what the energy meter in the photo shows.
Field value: 1046.5 kWh
